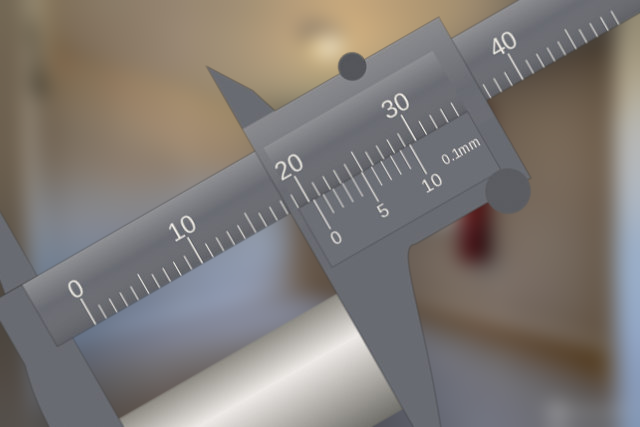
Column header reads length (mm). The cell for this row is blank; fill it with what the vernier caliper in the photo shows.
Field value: 20.4 mm
